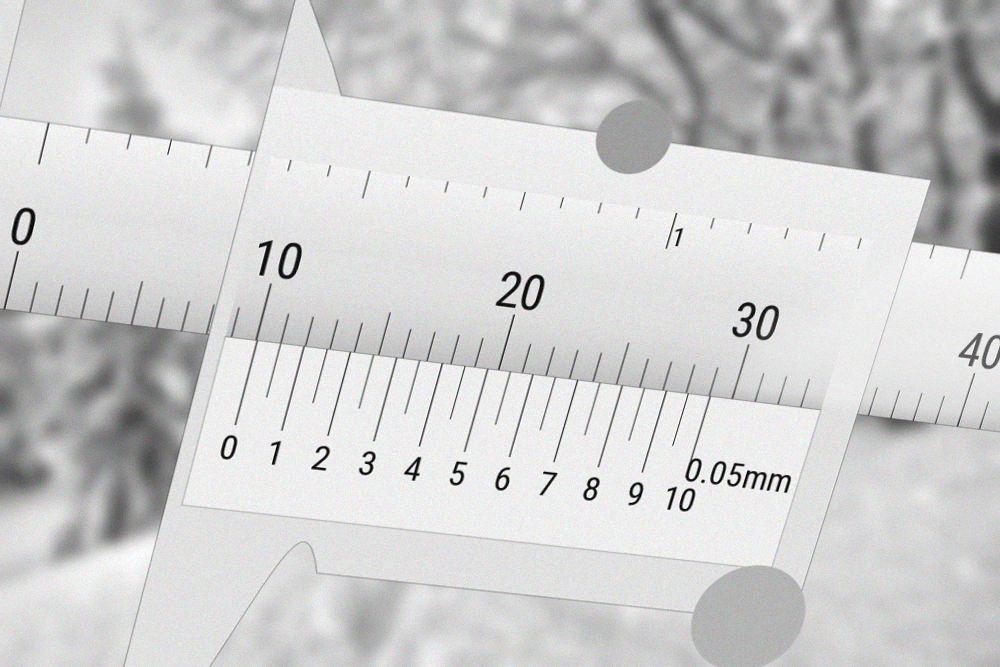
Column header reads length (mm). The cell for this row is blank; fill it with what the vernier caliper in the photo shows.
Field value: 10.05 mm
